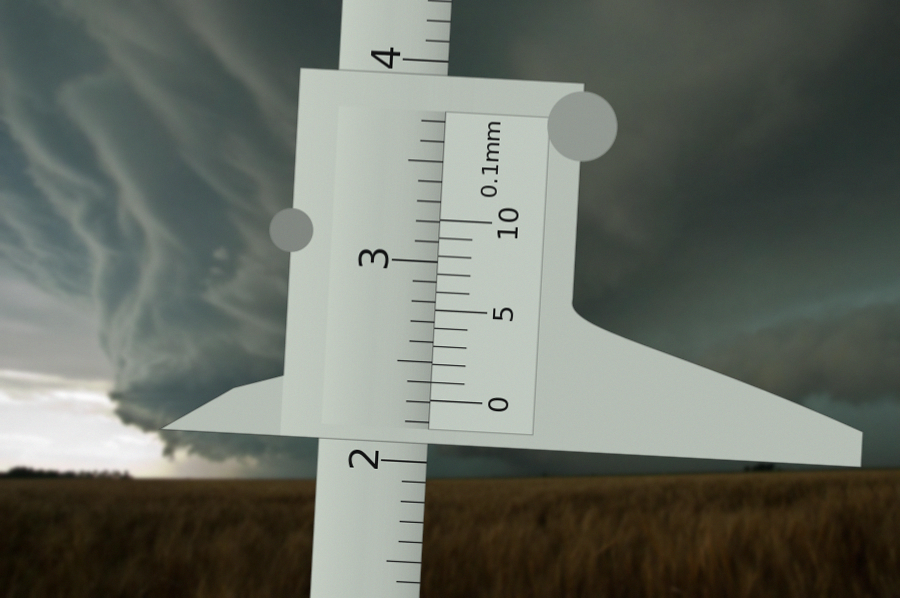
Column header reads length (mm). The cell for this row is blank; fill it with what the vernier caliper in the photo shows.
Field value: 23.1 mm
